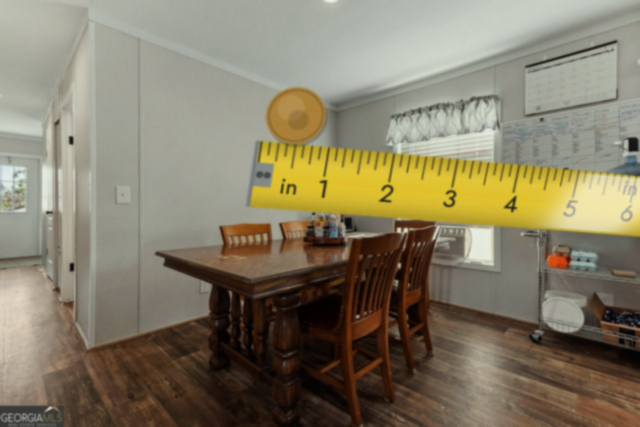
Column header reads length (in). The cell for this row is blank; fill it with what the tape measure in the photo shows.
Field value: 0.875 in
